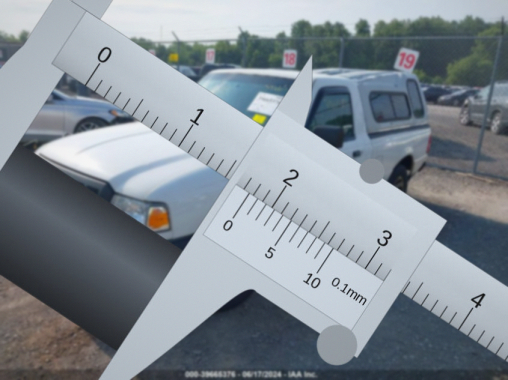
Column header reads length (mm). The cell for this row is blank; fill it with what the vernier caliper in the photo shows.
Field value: 17.6 mm
